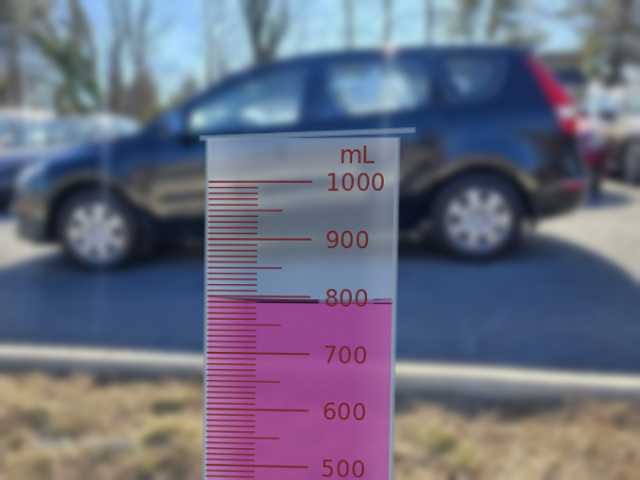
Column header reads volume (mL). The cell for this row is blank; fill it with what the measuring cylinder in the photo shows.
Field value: 790 mL
